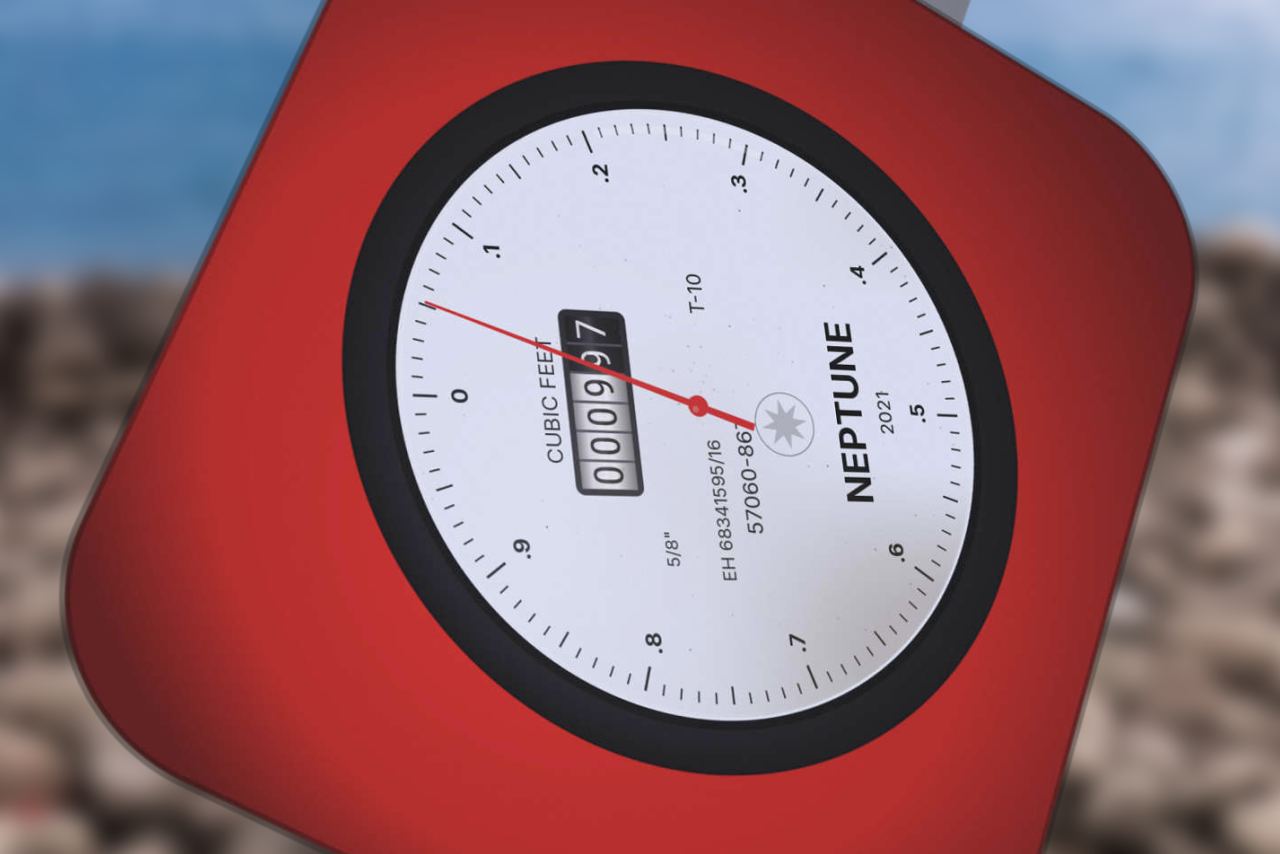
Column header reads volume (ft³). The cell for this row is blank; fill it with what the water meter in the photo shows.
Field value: 997.05 ft³
